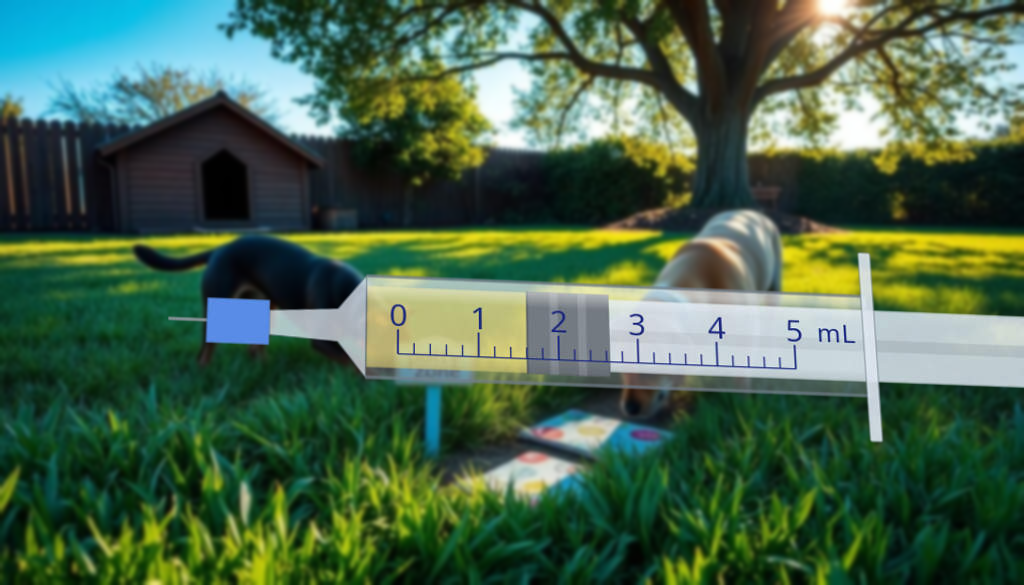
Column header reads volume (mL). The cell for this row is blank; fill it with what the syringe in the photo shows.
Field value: 1.6 mL
